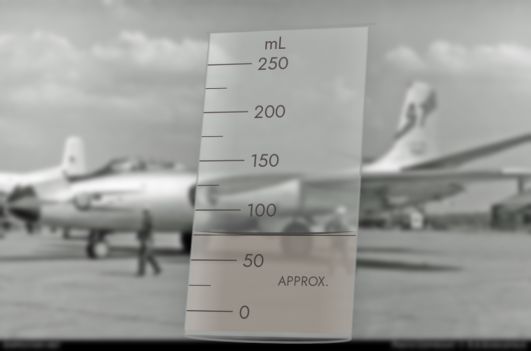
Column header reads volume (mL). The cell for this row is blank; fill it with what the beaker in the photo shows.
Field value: 75 mL
